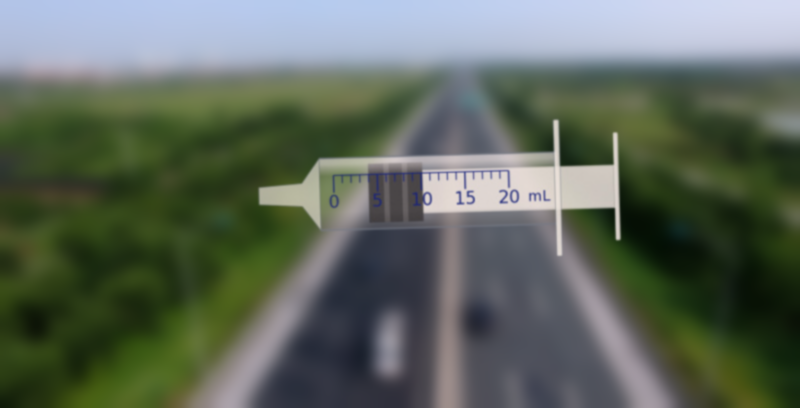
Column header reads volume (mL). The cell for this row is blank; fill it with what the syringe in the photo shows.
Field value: 4 mL
